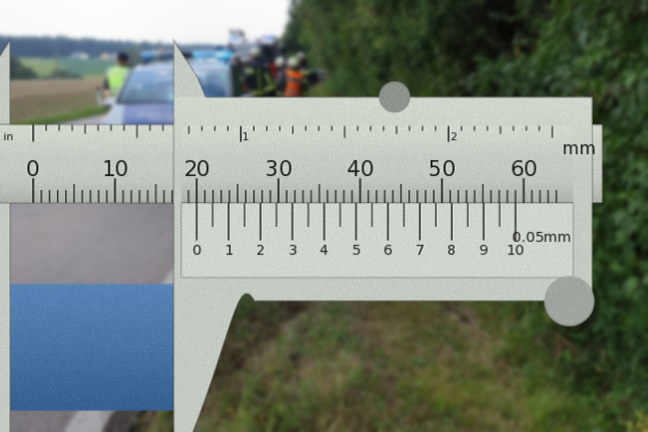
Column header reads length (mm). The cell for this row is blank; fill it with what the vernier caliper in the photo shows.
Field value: 20.0 mm
